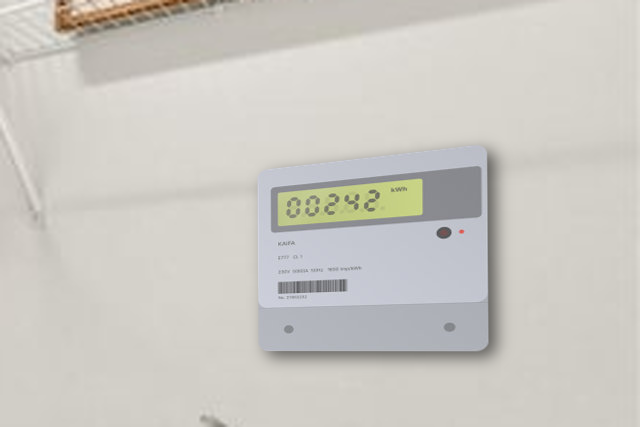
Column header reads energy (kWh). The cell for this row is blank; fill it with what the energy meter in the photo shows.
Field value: 242 kWh
